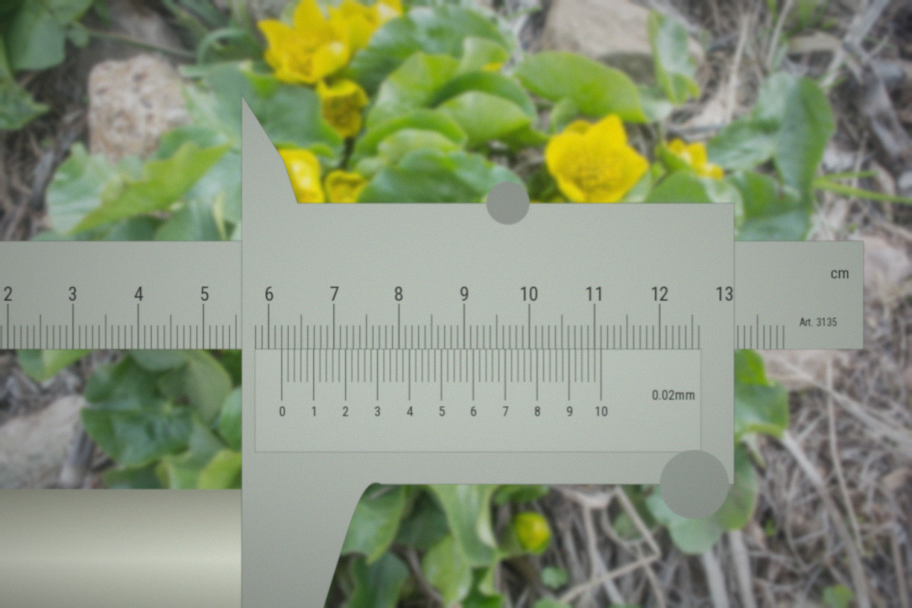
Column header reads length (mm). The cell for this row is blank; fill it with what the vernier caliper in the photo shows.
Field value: 62.0 mm
